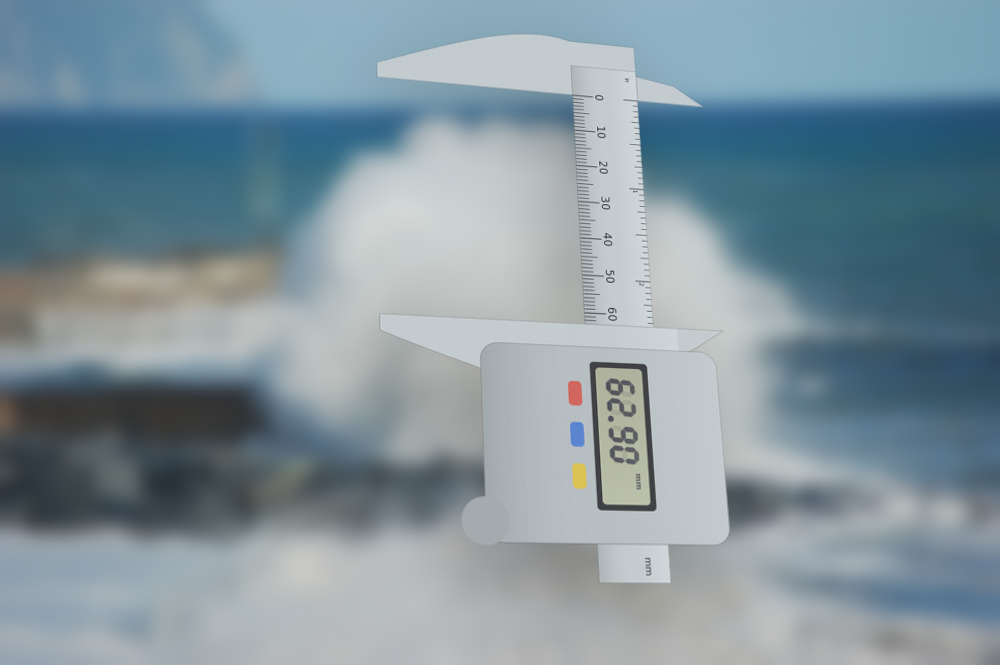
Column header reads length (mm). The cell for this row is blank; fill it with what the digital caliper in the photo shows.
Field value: 62.90 mm
